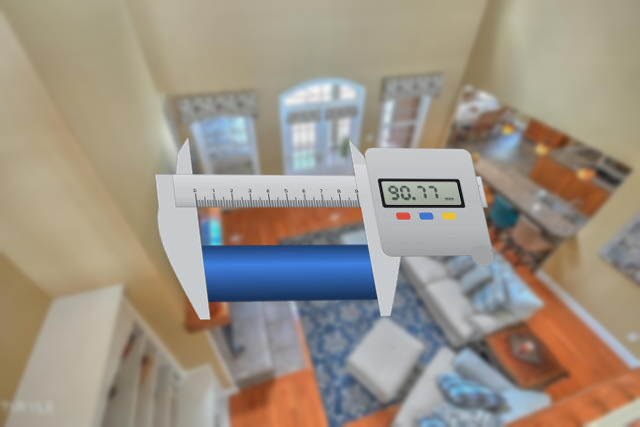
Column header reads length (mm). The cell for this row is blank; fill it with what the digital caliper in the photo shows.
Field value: 90.77 mm
